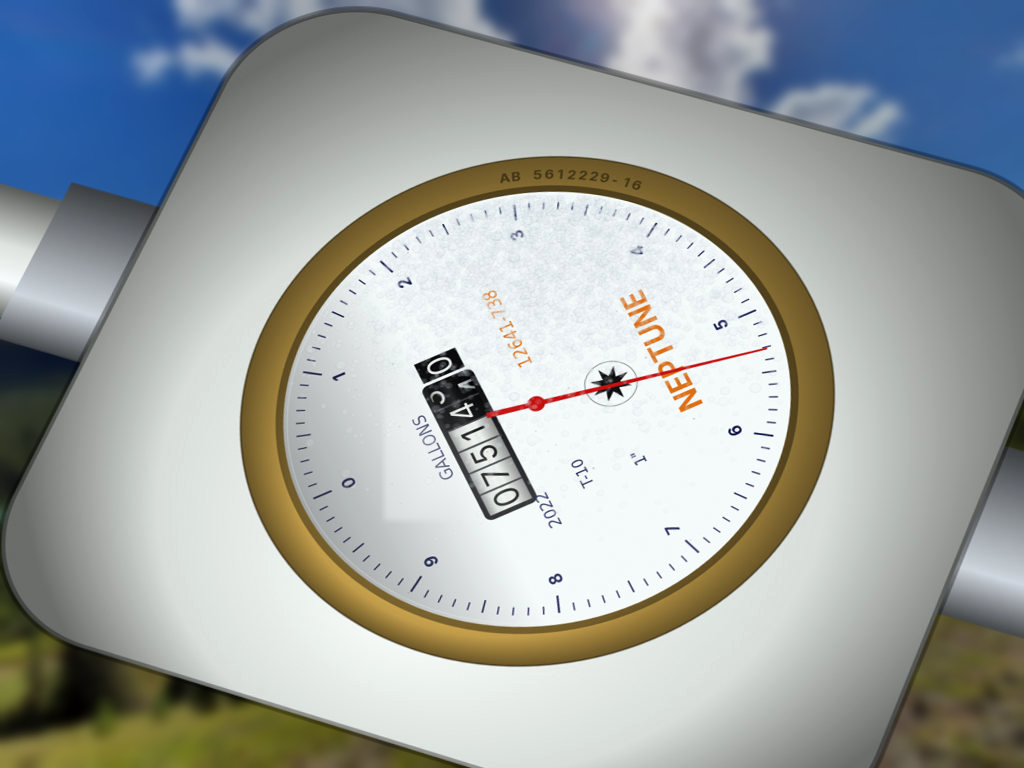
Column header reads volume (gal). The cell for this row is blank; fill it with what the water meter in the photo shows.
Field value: 751435.3 gal
